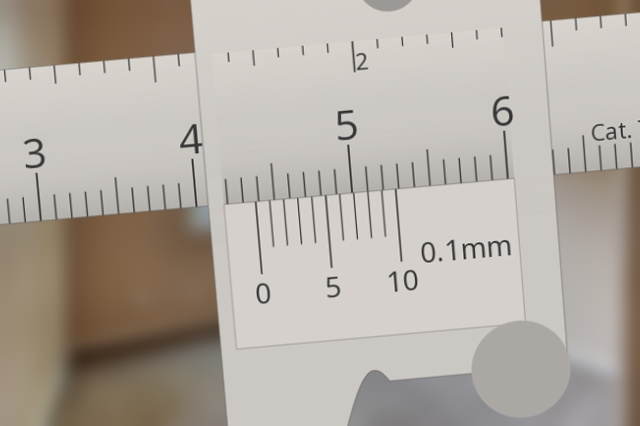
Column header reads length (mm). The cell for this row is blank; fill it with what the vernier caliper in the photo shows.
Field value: 43.8 mm
